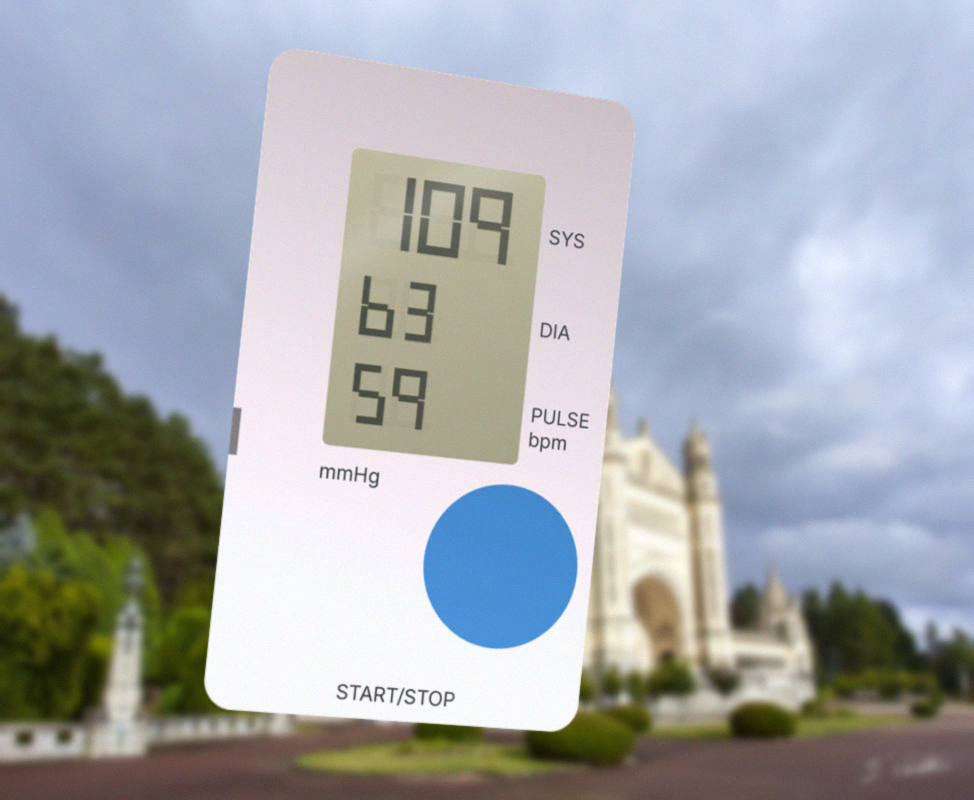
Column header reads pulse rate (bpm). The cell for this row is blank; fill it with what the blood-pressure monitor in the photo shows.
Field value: 59 bpm
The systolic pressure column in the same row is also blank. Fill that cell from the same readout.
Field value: 109 mmHg
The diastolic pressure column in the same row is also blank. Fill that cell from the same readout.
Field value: 63 mmHg
